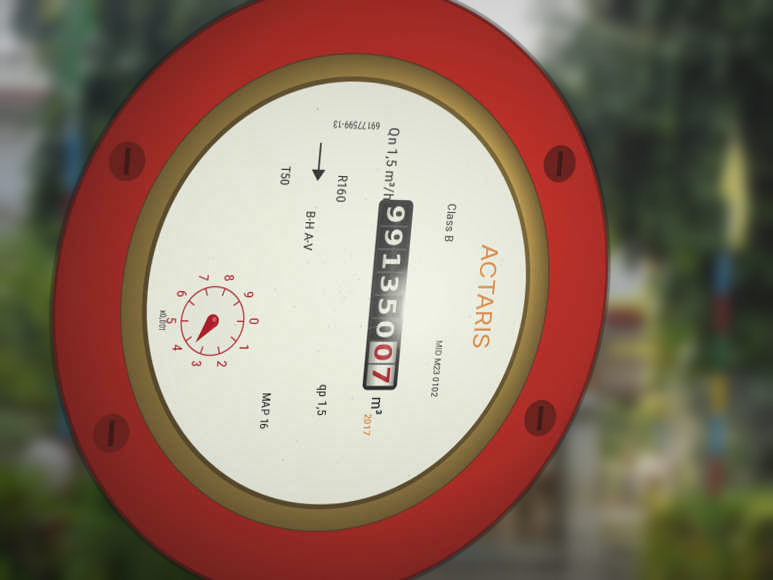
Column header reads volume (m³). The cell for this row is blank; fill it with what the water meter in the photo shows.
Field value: 991350.073 m³
